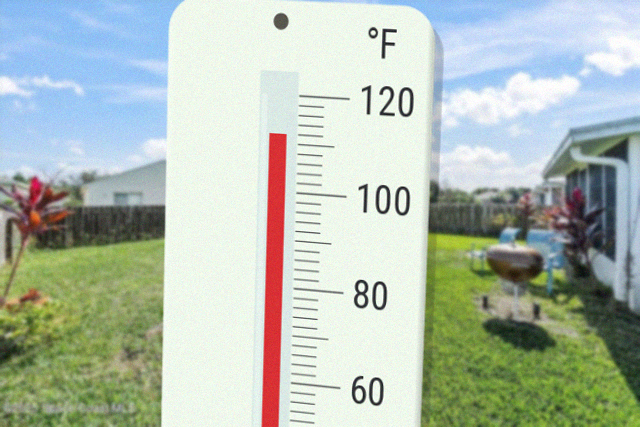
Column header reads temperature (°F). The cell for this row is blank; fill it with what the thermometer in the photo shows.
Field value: 112 °F
